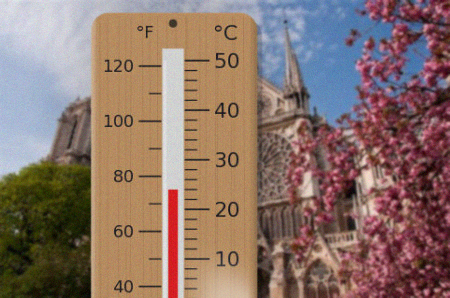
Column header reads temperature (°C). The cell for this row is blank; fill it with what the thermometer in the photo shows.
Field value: 24 °C
